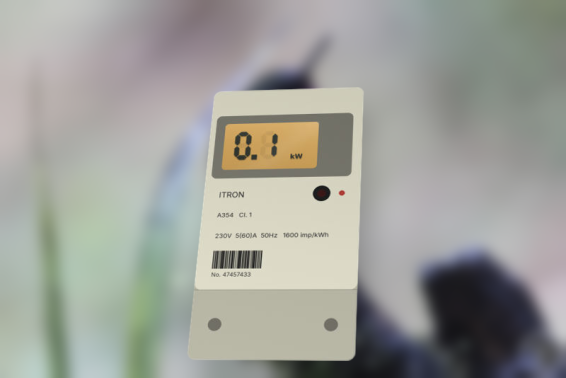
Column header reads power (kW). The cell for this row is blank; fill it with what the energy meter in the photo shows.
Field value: 0.1 kW
